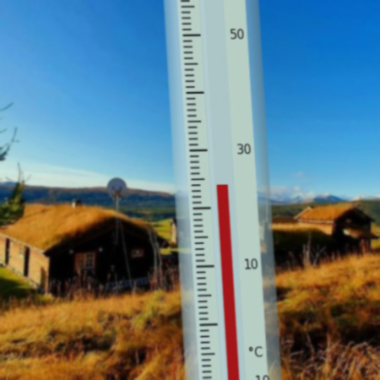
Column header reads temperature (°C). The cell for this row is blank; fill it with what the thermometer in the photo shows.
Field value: 24 °C
